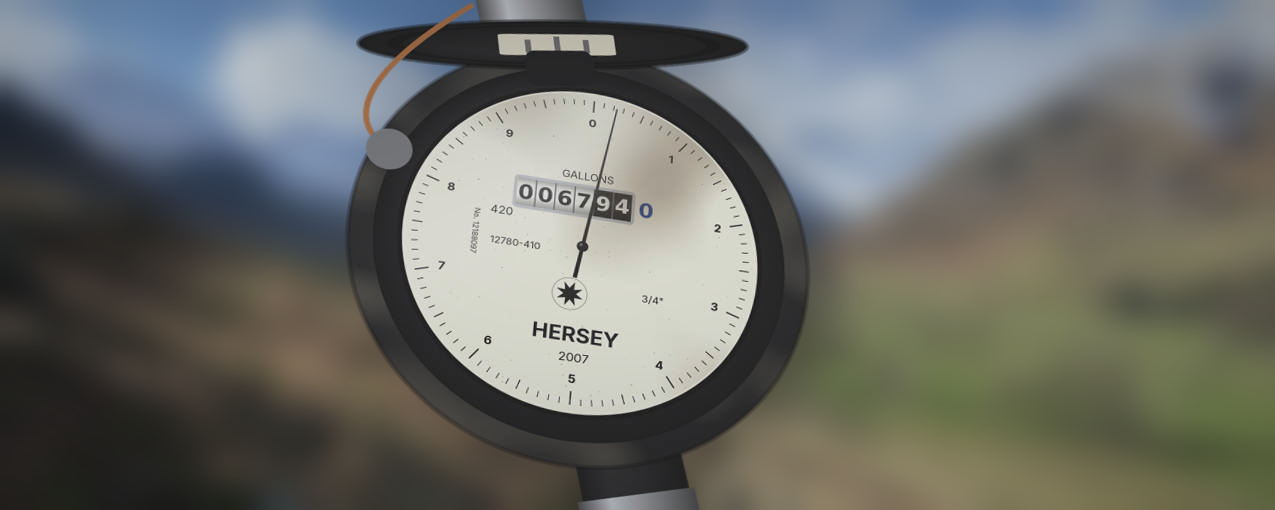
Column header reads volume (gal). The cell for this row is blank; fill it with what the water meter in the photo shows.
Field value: 67940.2 gal
